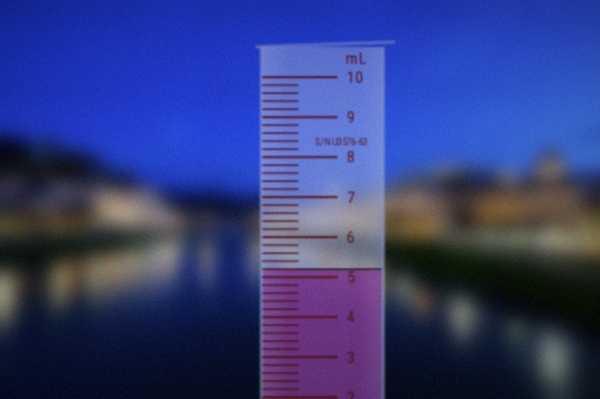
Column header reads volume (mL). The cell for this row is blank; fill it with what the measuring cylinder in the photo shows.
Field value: 5.2 mL
